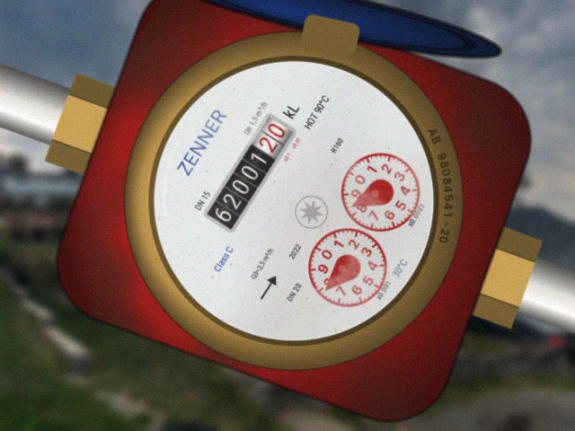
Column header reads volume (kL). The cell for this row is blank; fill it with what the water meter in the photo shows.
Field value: 62001.2078 kL
